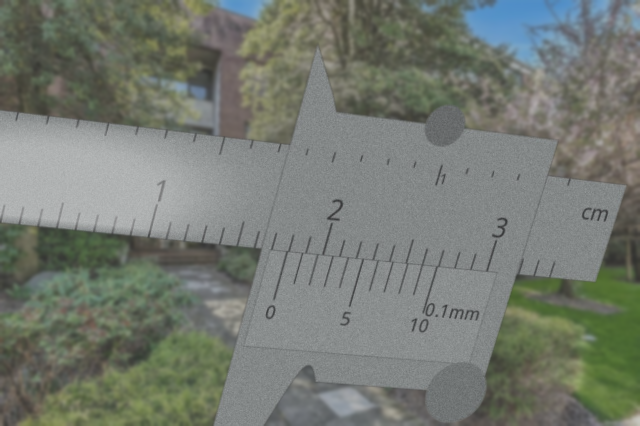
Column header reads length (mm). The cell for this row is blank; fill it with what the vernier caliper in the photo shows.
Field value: 17.9 mm
